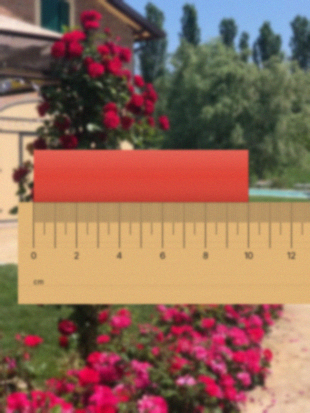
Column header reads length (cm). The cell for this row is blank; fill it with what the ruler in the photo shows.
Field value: 10 cm
